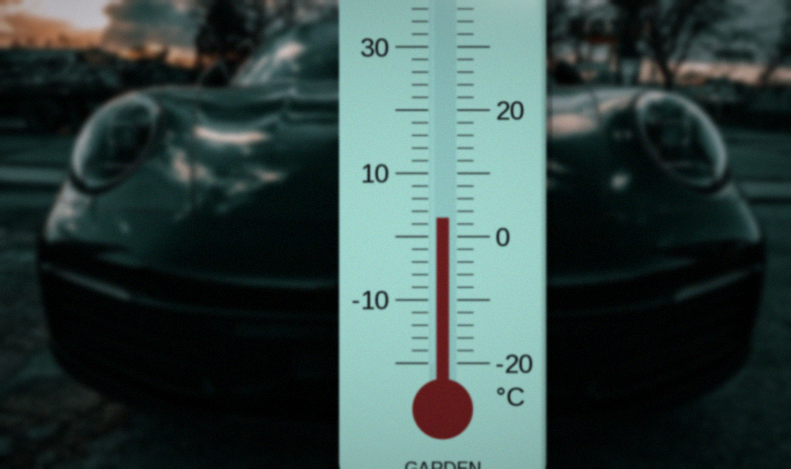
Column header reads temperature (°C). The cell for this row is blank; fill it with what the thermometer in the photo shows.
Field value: 3 °C
